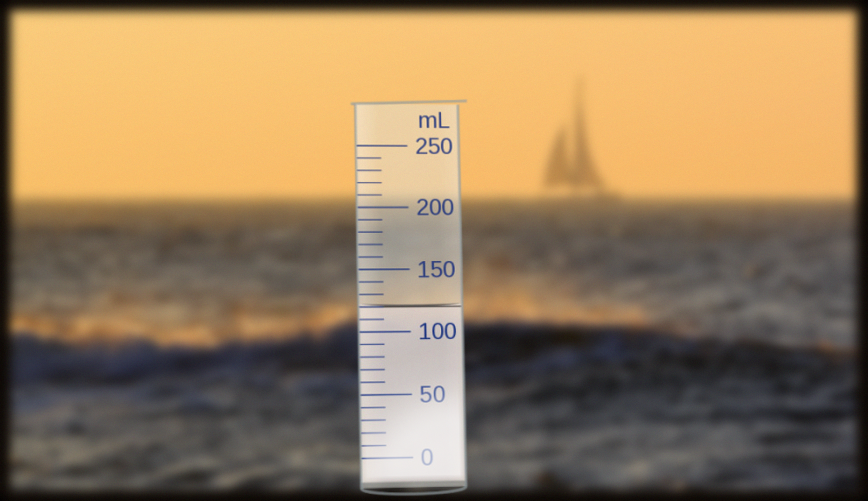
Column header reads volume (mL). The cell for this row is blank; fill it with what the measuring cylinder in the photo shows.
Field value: 120 mL
